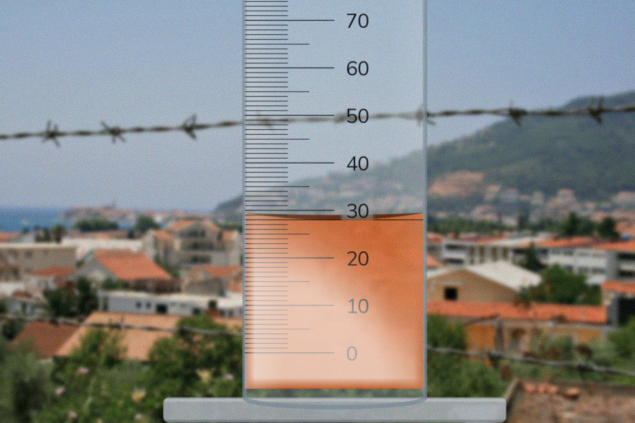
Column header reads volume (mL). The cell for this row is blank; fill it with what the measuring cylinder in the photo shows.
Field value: 28 mL
